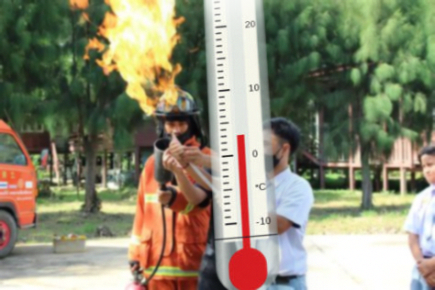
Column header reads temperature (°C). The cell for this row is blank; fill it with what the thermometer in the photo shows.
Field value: 3 °C
